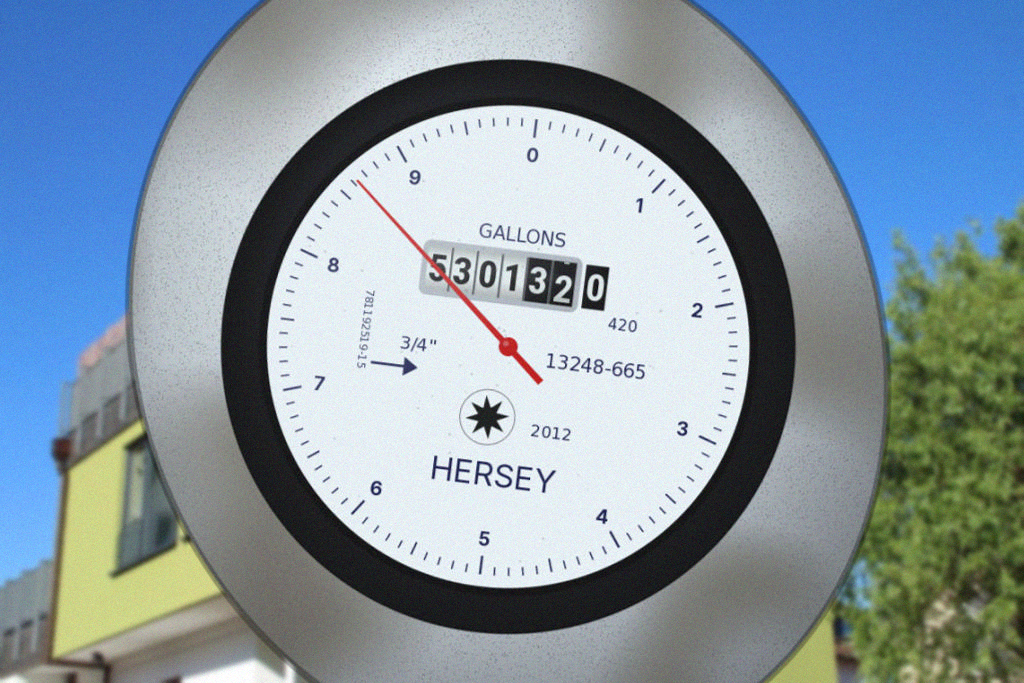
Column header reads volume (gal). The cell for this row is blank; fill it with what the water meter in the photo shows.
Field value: 5301318.6 gal
